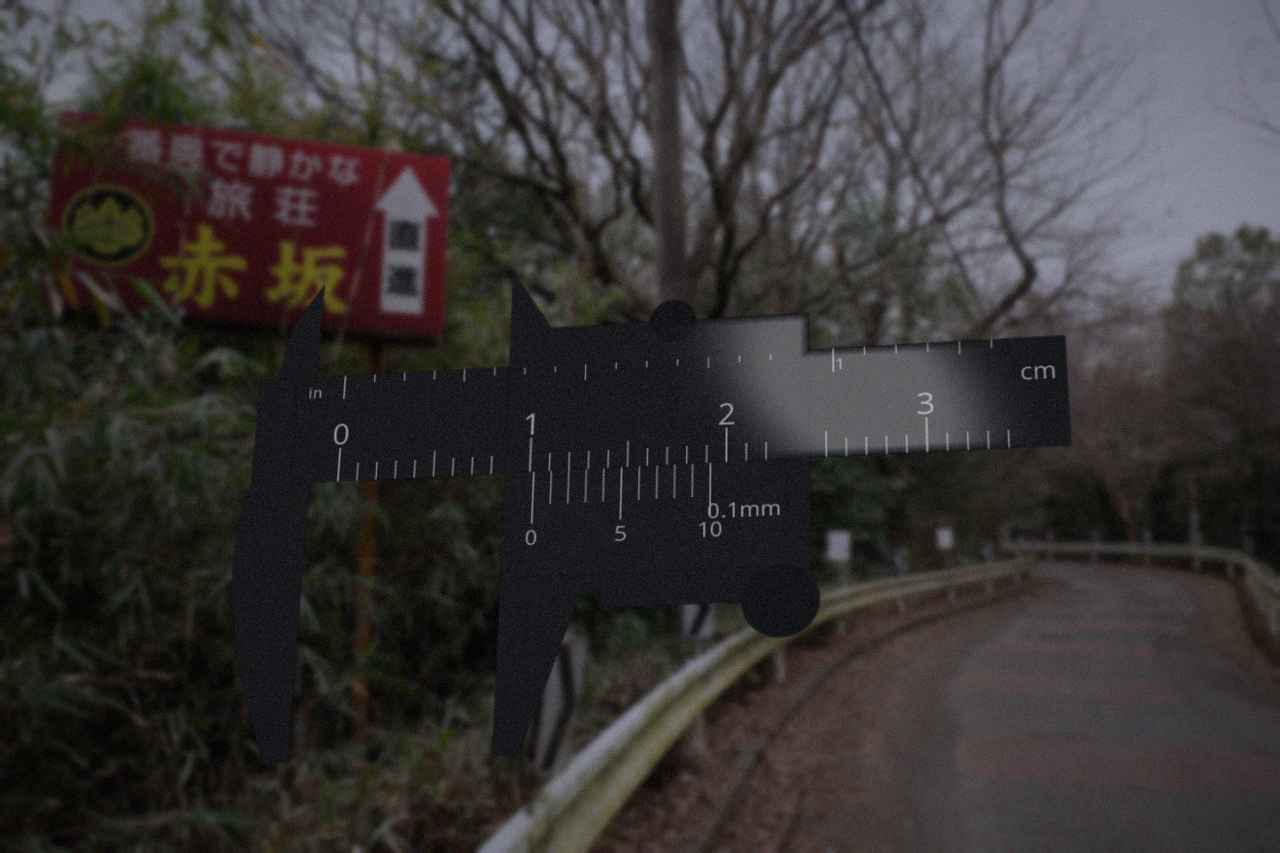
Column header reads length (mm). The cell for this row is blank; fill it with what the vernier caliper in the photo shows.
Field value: 10.2 mm
